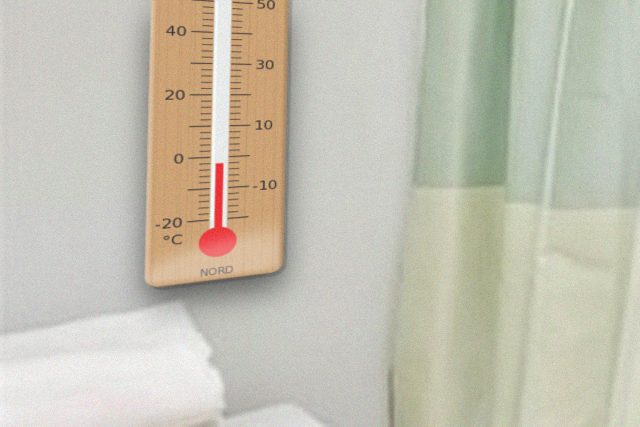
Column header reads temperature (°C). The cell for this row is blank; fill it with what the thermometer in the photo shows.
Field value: -2 °C
